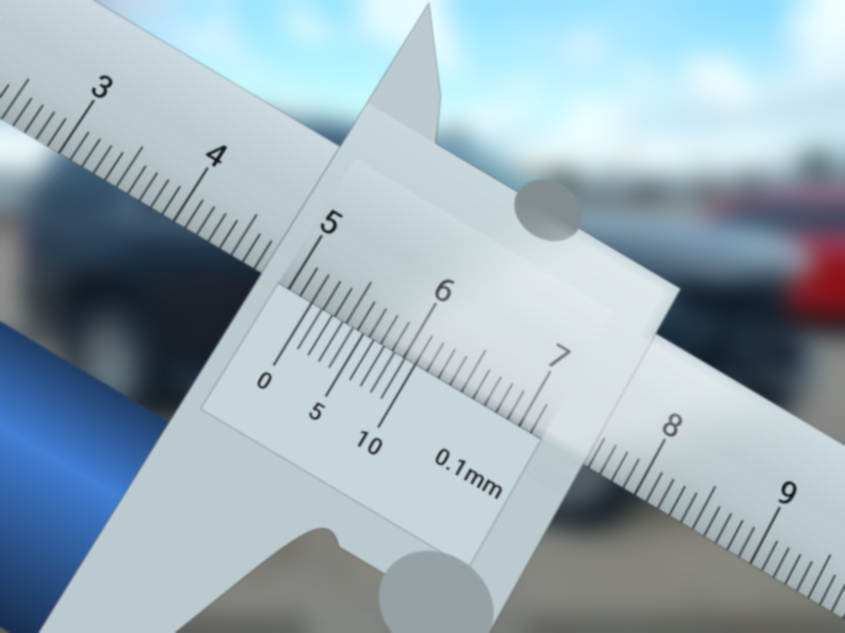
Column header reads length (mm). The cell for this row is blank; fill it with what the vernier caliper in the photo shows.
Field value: 52.0 mm
